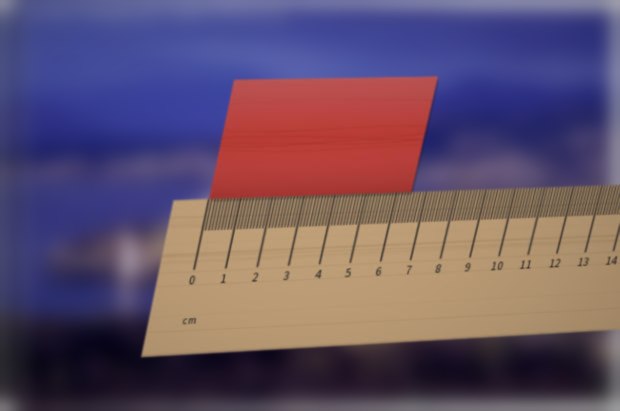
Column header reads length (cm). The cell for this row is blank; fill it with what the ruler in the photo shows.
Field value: 6.5 cm
